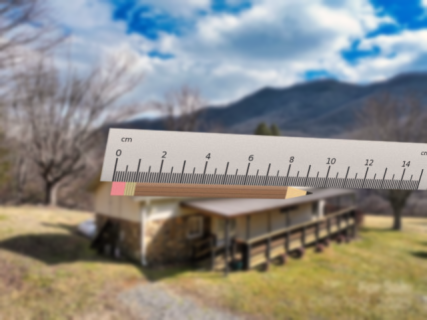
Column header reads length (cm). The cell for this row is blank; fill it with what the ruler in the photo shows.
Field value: 9.5 cm
